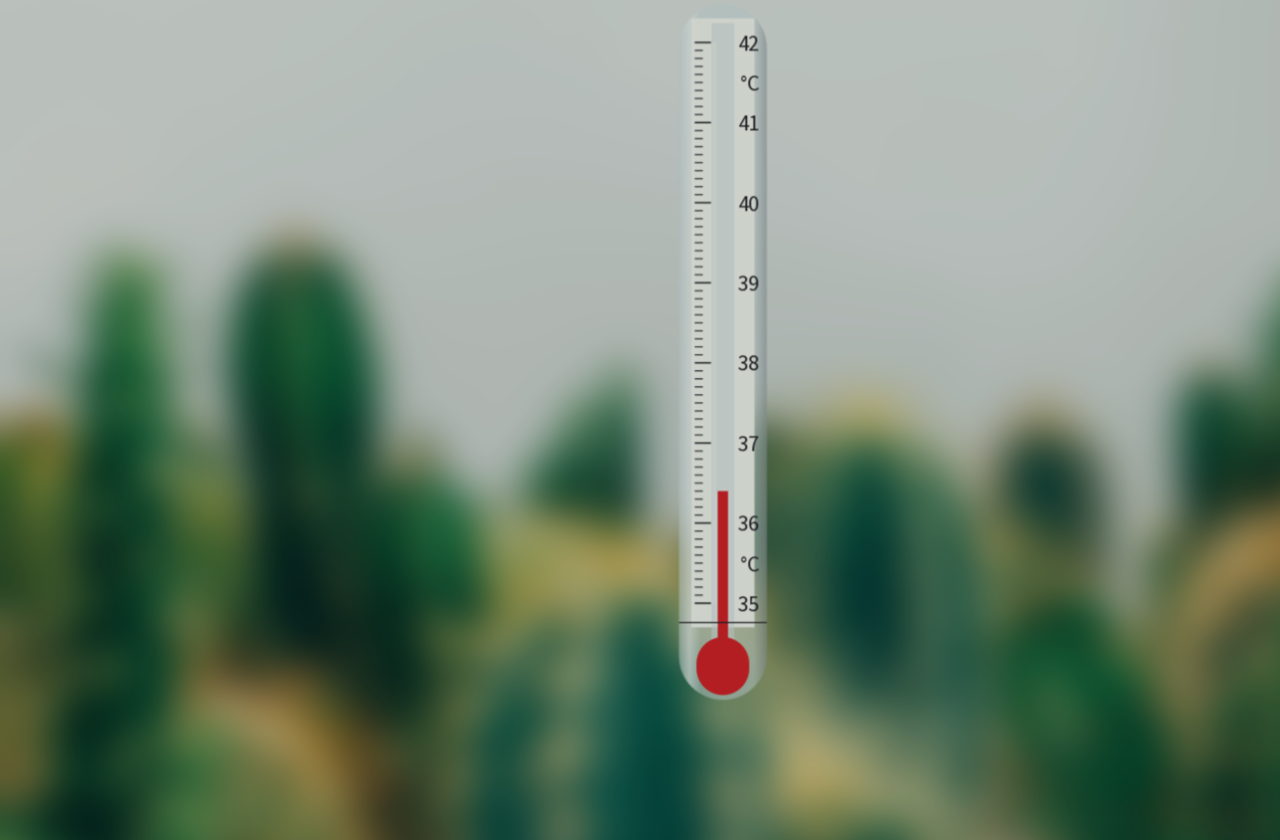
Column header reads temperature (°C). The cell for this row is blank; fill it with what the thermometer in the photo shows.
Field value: 36.4 °C
